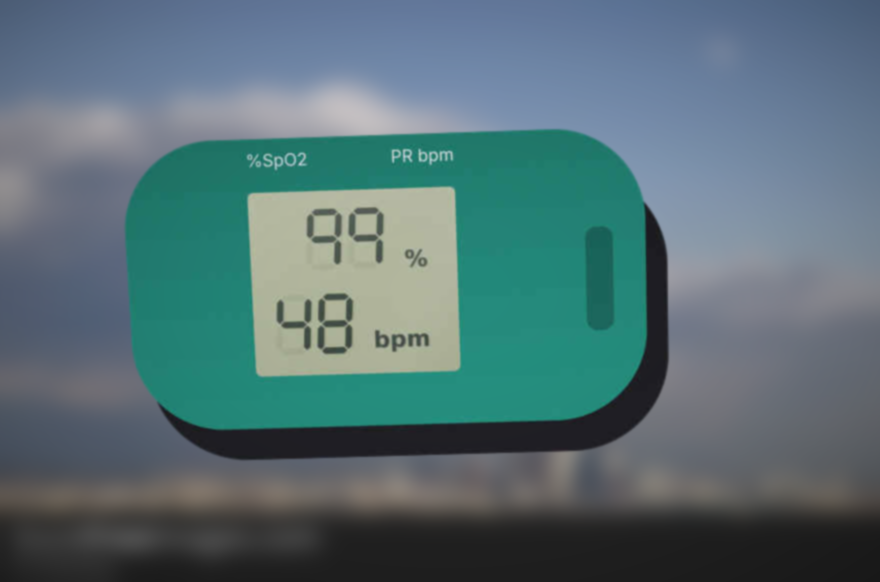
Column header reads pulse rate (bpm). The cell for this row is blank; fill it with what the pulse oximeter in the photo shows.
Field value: 48 bpm
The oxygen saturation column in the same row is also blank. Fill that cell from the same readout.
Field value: 99 %
